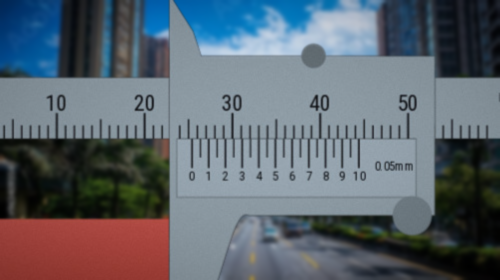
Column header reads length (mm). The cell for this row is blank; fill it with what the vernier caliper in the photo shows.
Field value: 25.4 mm
